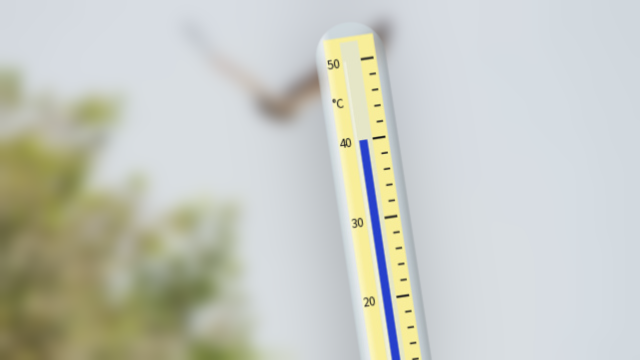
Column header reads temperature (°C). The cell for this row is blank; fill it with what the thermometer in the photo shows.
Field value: 40 °C
